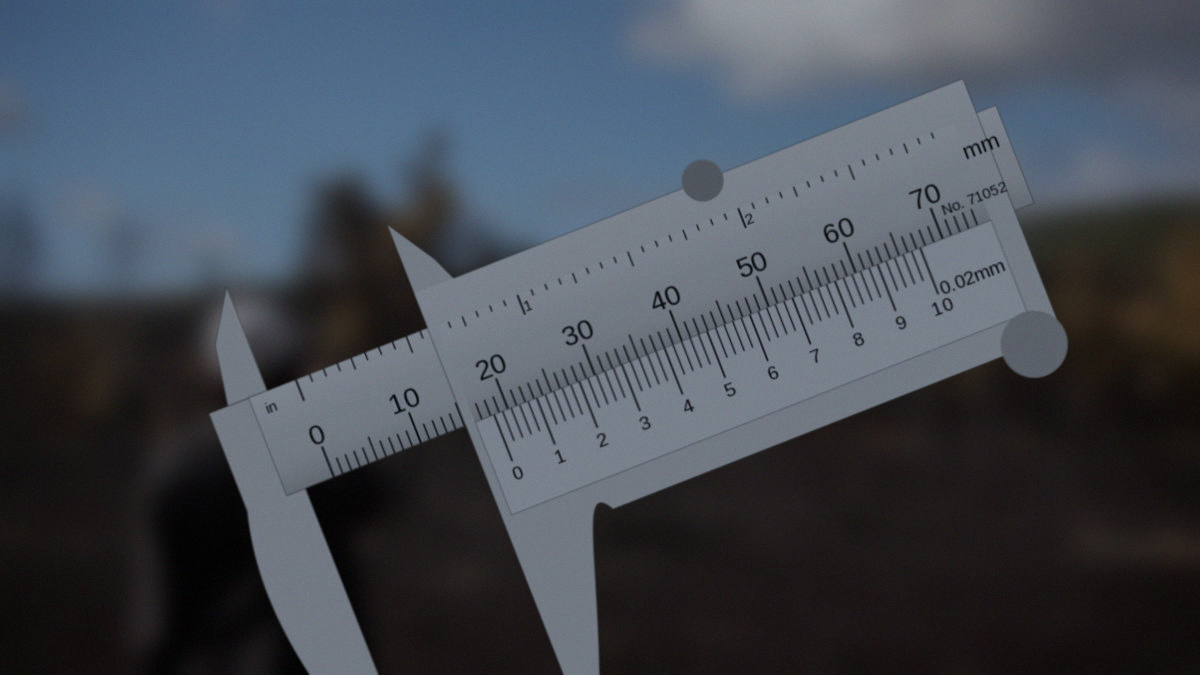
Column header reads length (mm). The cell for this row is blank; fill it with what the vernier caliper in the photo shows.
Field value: 18.4 mm
